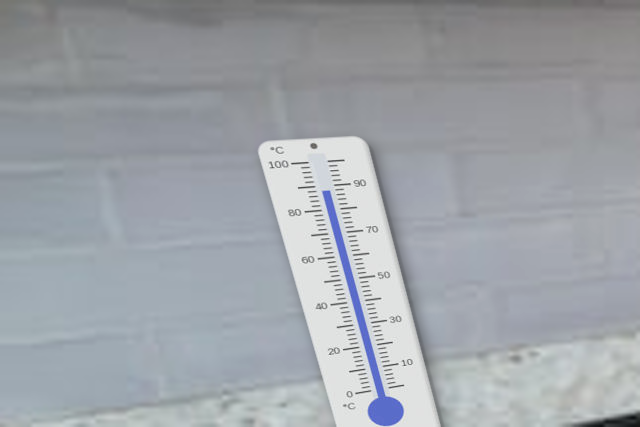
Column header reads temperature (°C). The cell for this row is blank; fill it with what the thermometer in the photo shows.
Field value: 88 °C
